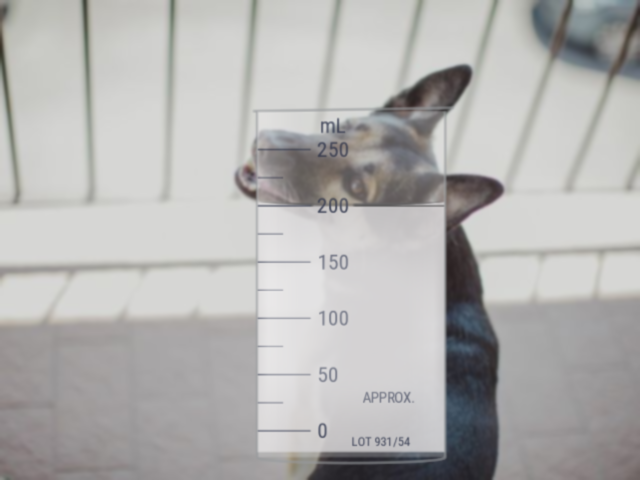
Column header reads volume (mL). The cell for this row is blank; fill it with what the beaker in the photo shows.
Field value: 200 mL
